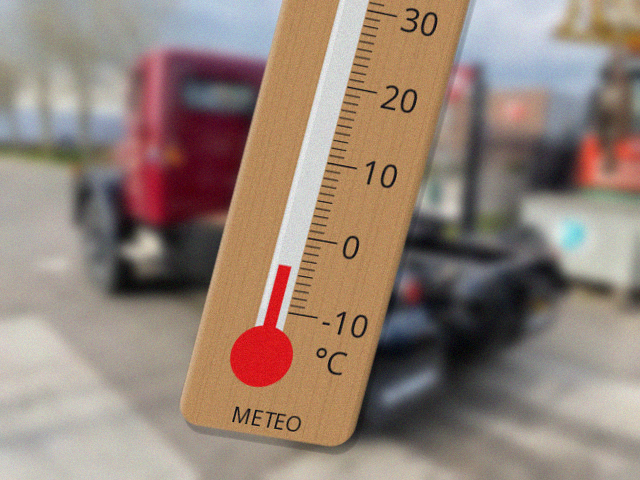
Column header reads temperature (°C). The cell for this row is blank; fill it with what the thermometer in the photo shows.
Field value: -4 °C
